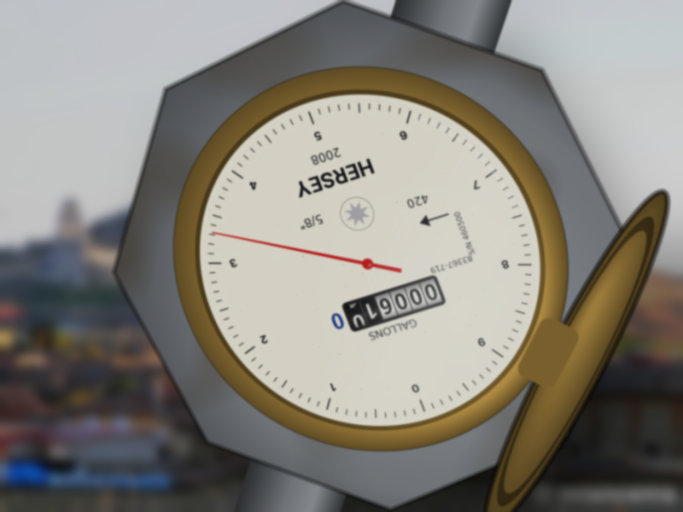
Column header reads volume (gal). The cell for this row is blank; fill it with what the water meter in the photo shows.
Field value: 6103.3 gal
